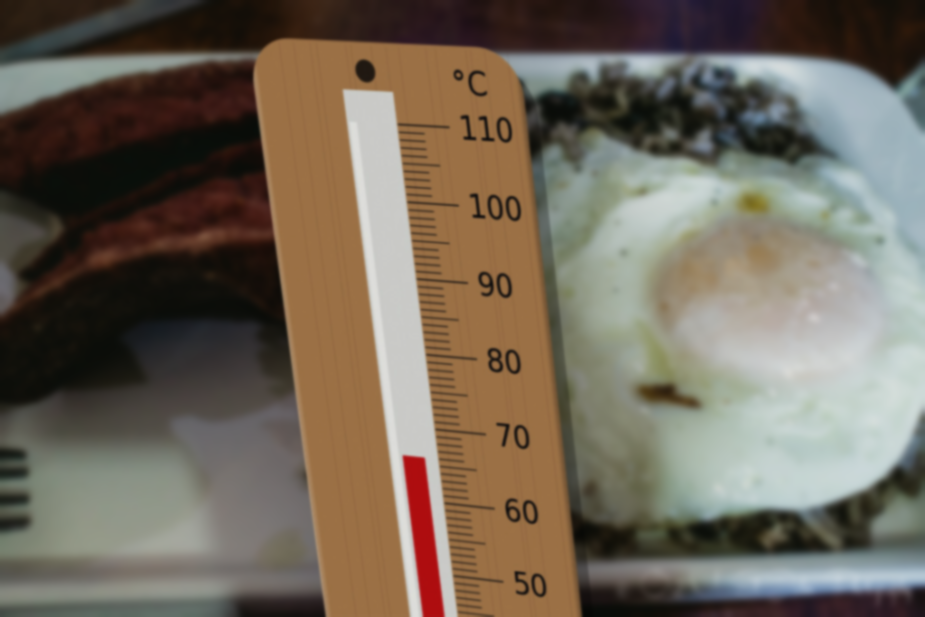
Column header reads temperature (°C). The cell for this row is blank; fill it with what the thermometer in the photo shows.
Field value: 66 °C
